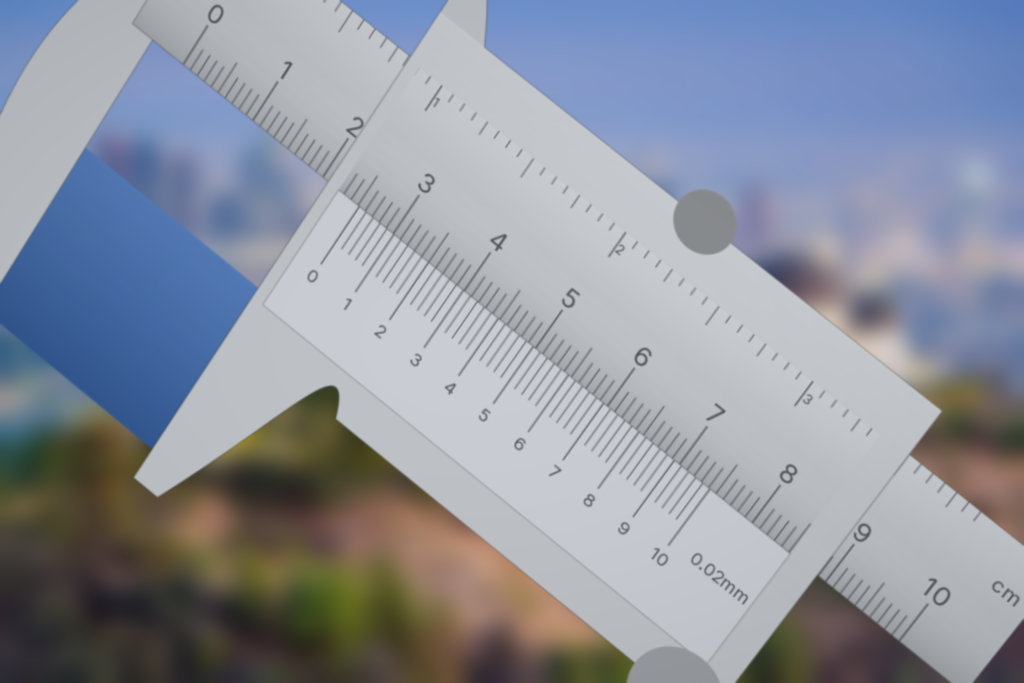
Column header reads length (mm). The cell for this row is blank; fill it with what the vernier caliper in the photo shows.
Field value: 25.2 mm
